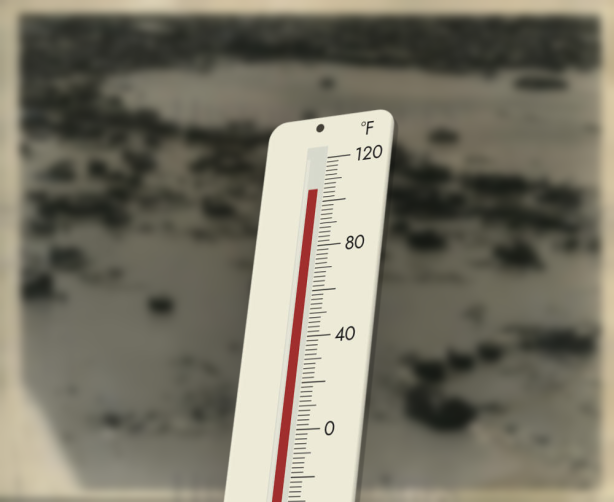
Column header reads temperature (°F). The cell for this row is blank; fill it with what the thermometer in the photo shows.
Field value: 106 °F
